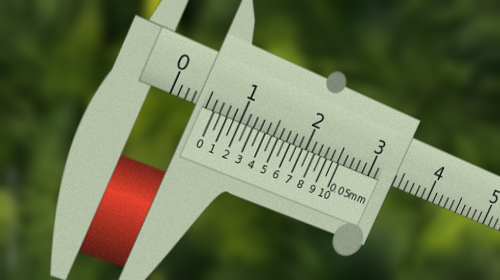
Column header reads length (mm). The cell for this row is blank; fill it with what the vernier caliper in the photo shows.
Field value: 6.2 mm
